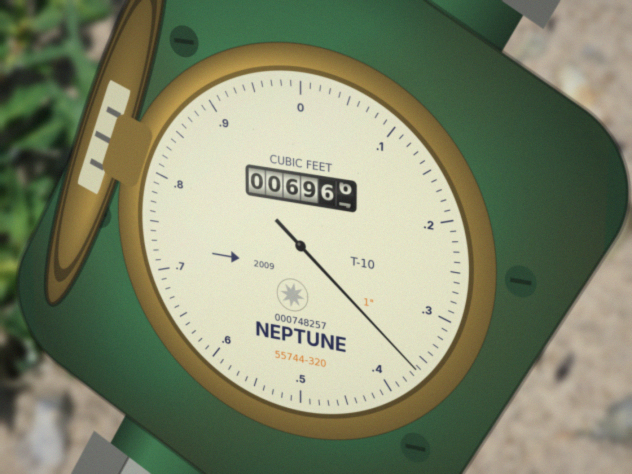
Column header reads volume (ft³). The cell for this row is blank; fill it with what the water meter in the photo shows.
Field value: 6966.36 ft³
